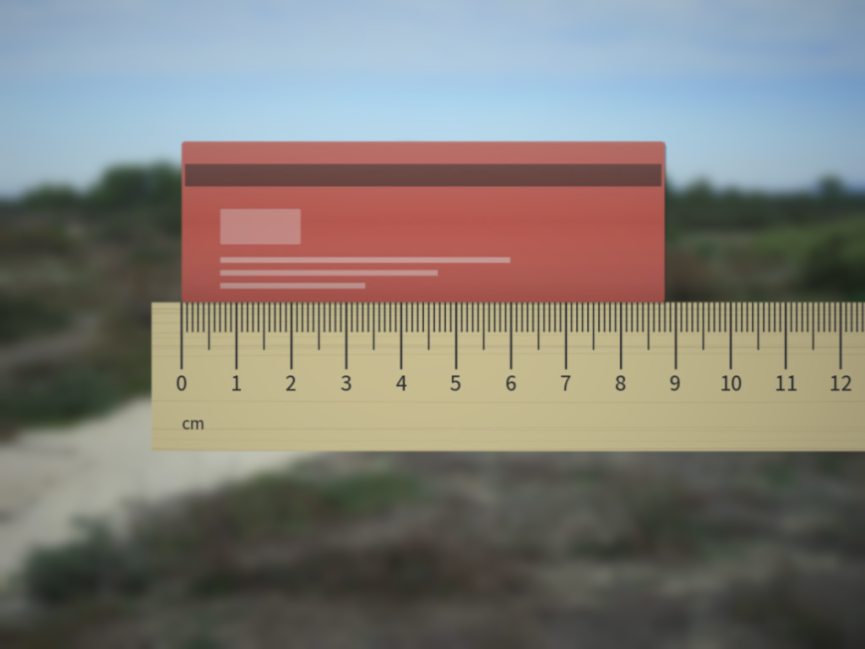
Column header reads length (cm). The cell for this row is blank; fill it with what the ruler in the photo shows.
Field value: 8.8 cm
